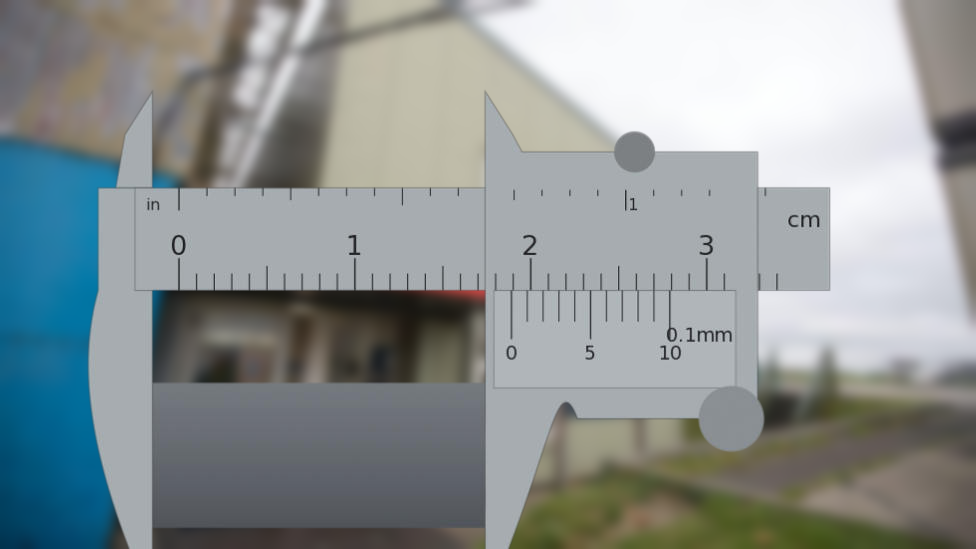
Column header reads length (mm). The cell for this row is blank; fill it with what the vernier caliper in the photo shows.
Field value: 18.9 mm
